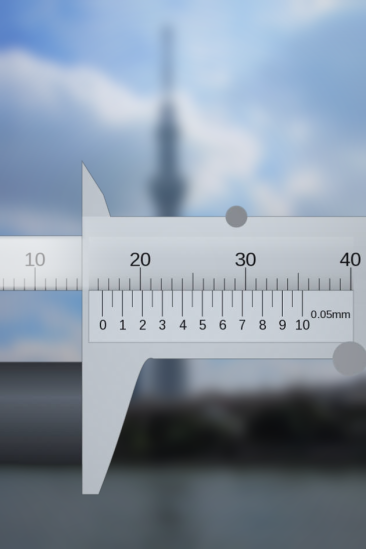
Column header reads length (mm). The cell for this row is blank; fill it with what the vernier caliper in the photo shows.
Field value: 16.4 mm
